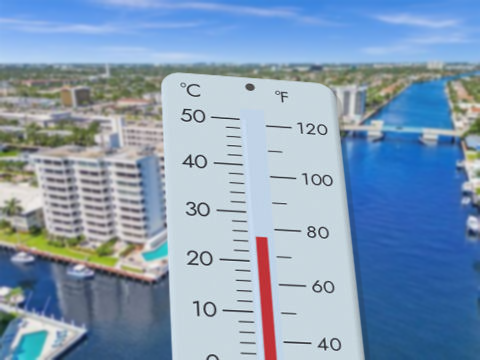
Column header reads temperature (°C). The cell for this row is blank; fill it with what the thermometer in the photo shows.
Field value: 25 °C
